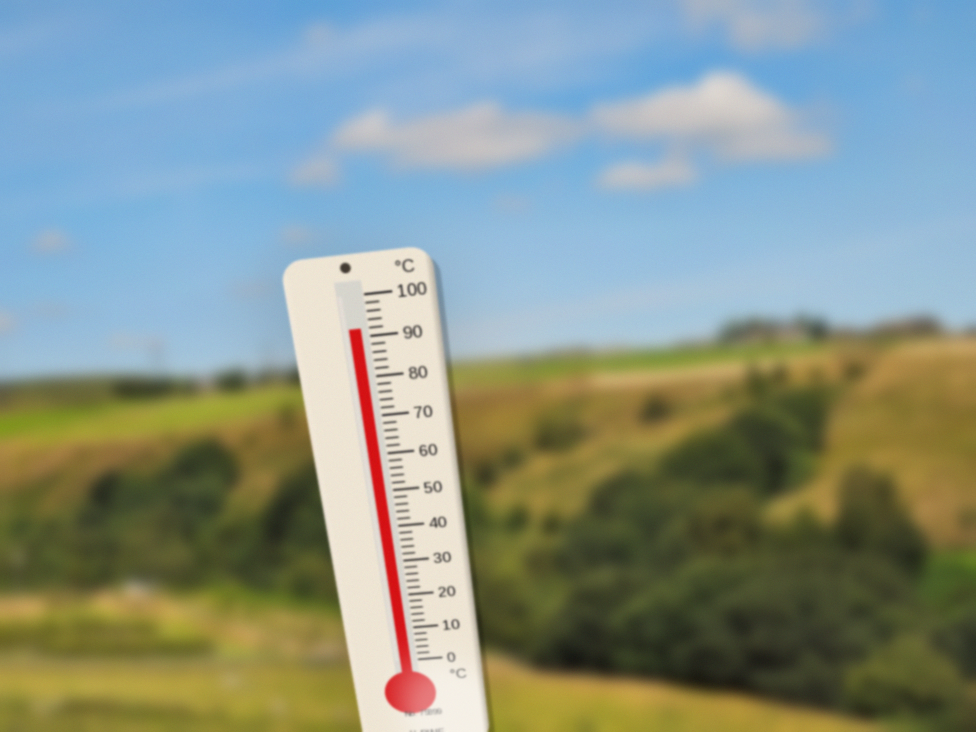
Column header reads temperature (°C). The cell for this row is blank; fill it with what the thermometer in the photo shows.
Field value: 92 °C
